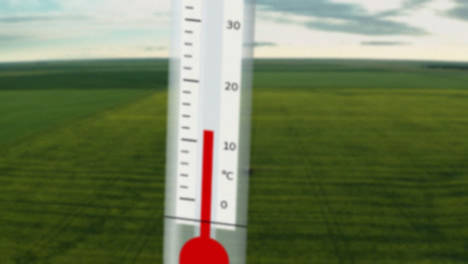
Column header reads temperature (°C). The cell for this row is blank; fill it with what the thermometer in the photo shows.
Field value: 12 °C
